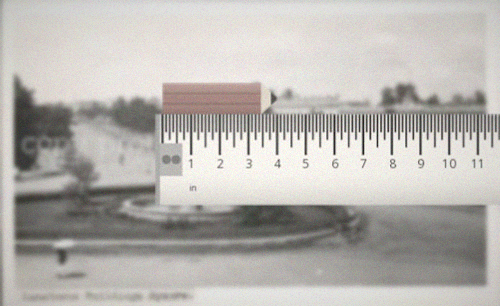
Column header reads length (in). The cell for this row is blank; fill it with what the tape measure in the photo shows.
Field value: 4 in
